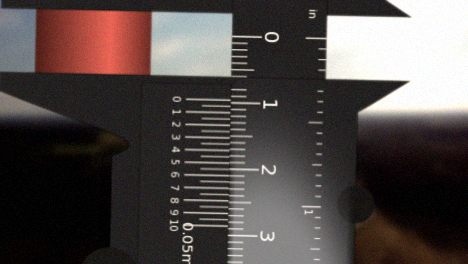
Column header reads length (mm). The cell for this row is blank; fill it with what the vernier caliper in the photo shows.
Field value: 9.6 mm
